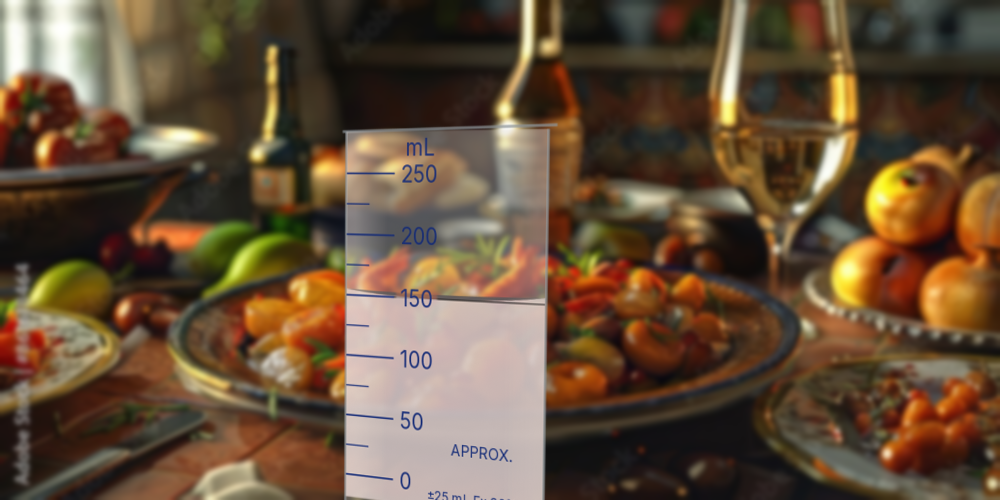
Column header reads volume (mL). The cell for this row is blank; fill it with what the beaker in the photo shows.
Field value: 150 mL
